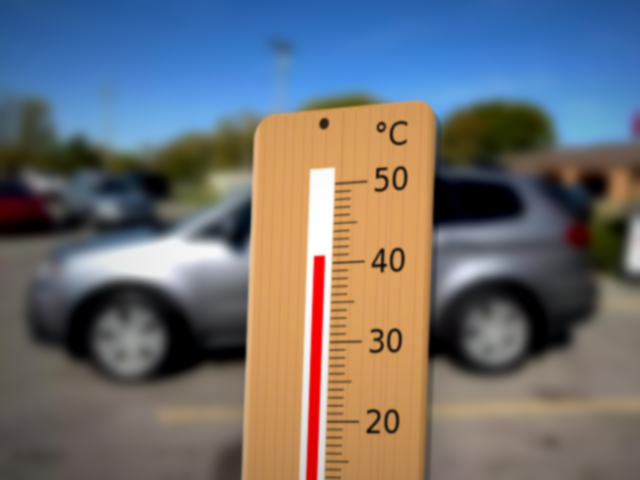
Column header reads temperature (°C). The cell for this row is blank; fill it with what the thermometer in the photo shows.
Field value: 41 °C
